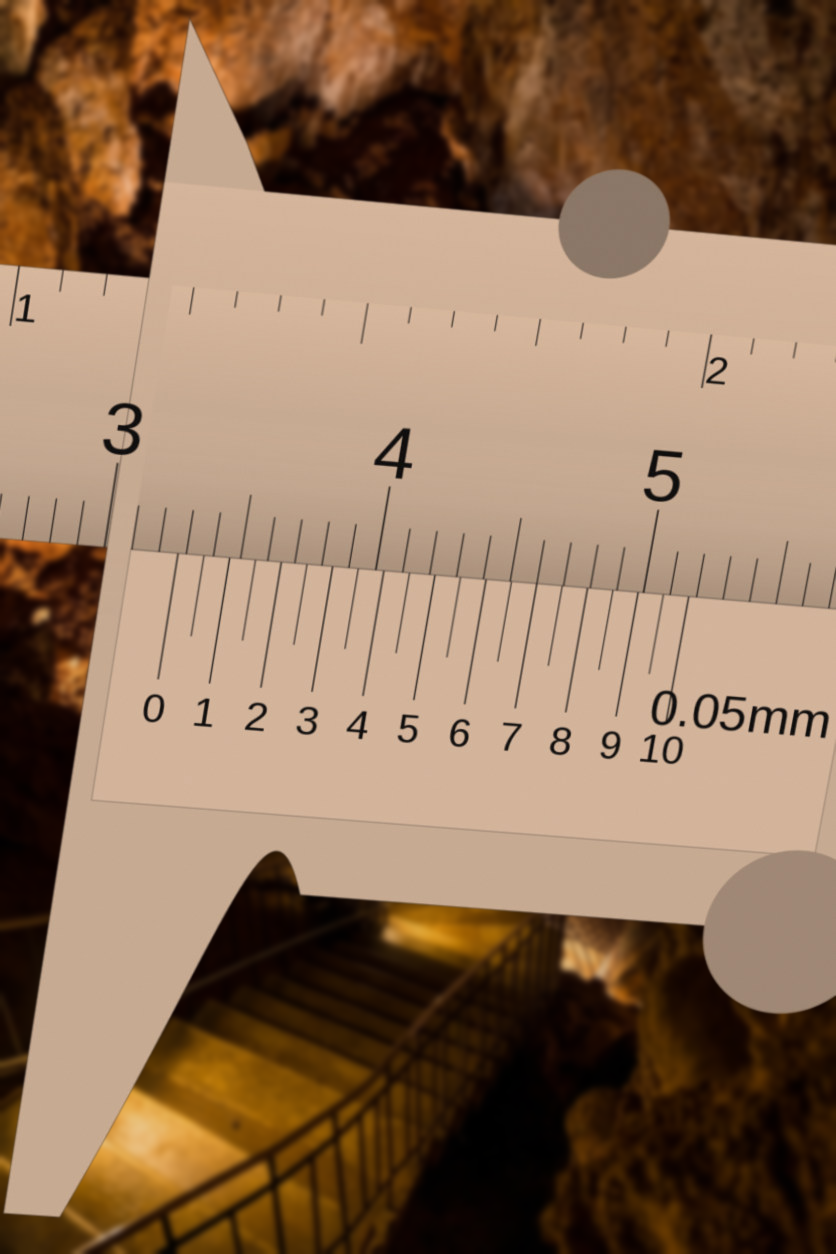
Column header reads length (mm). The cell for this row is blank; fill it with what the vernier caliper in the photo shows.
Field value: 32.70 mm
